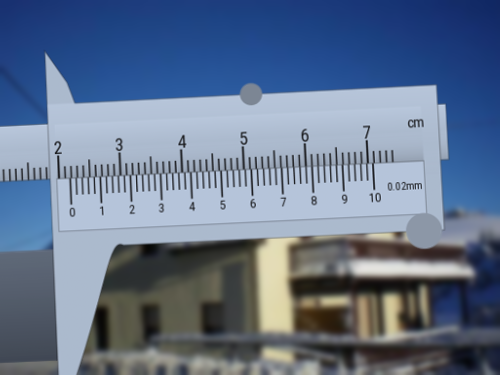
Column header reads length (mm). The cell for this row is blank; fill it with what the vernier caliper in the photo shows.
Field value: 21.8 mm
